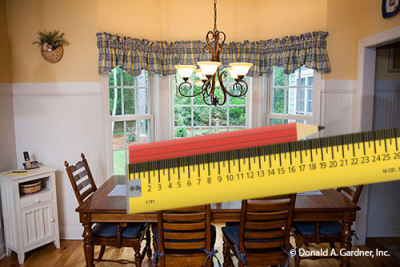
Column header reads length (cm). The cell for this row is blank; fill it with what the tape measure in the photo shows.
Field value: 19.5 cm
